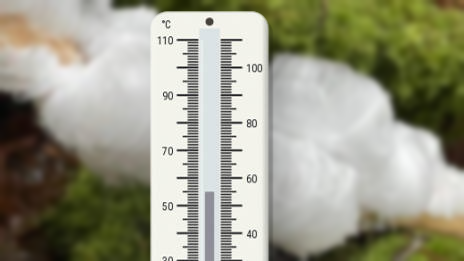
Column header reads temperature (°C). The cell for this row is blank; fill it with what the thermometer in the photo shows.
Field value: 55 °C
